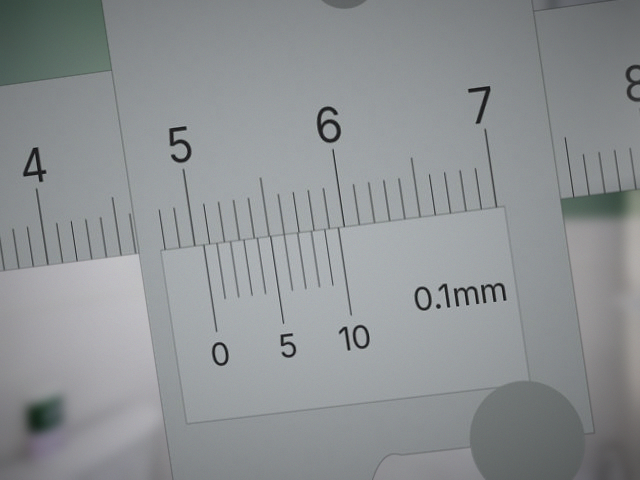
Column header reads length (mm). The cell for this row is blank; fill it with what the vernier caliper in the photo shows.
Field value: 50.6 mm
